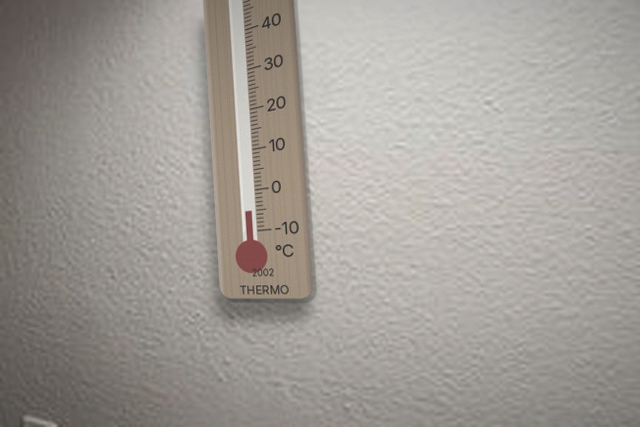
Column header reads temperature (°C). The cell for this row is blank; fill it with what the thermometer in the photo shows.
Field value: -5 °C
